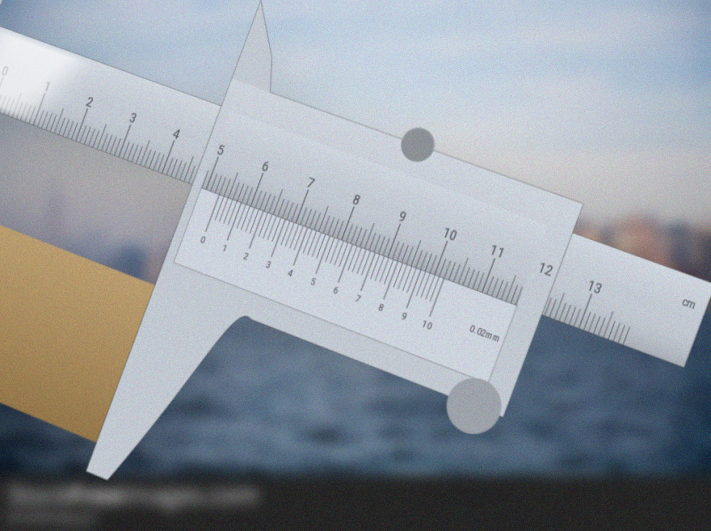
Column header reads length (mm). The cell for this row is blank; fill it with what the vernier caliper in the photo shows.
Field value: 53.0 mm
